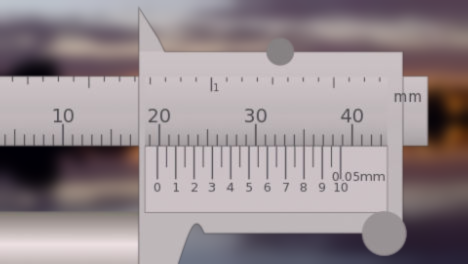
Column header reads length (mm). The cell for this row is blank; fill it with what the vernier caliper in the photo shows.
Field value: 19.8 mm
